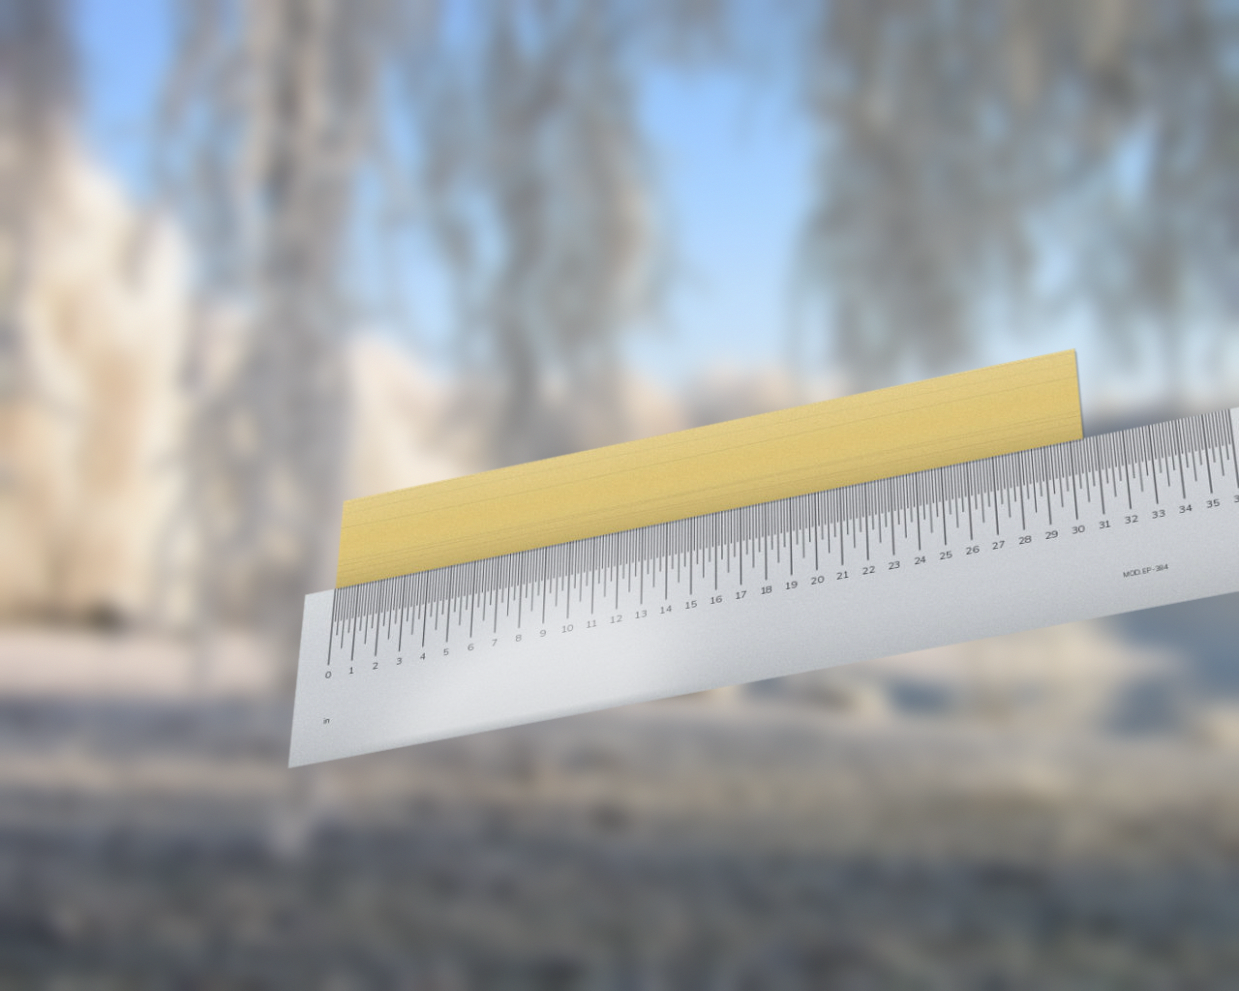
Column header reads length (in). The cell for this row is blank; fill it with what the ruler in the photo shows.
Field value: 30.5 in
